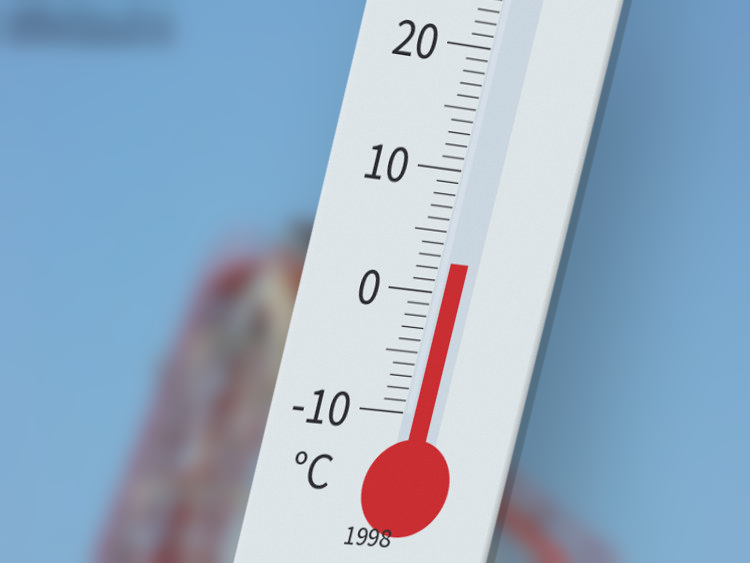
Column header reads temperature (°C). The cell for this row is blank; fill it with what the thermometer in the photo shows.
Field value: 2.5 °C
